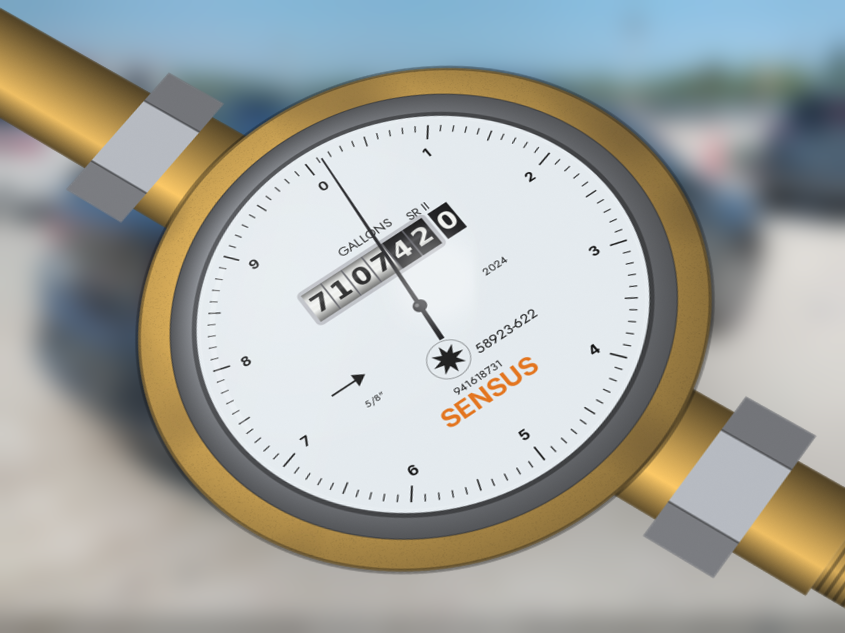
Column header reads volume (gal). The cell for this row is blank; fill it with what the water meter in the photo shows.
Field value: 7107420.1 gal
